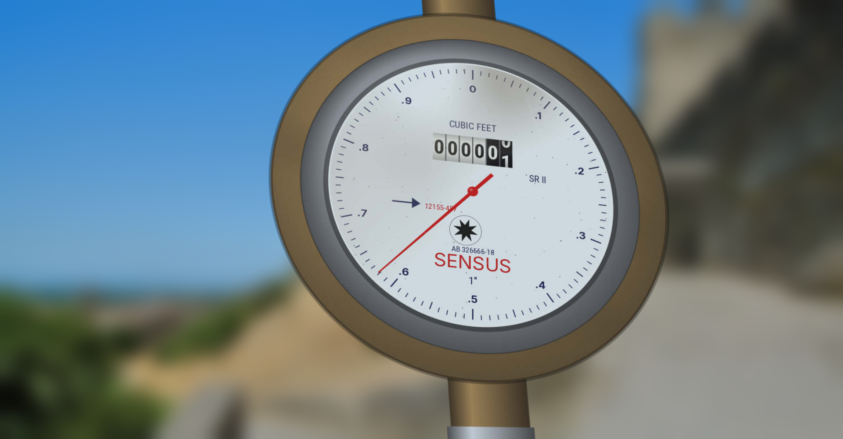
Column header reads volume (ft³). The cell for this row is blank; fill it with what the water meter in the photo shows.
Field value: 0.62 ft³
